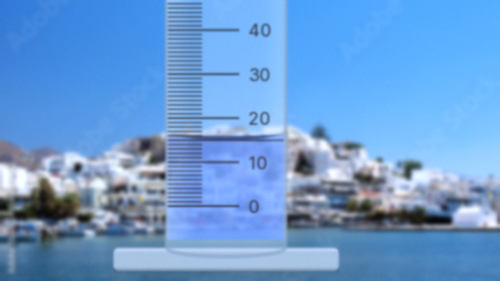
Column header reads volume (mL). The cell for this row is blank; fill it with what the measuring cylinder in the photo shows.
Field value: 15 mL
